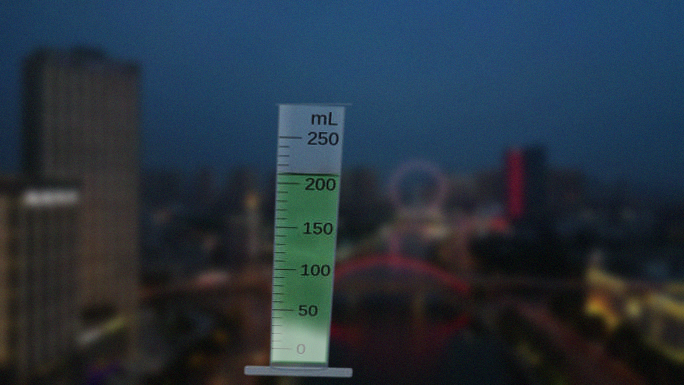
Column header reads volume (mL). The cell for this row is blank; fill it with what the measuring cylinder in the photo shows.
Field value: 210 mL
